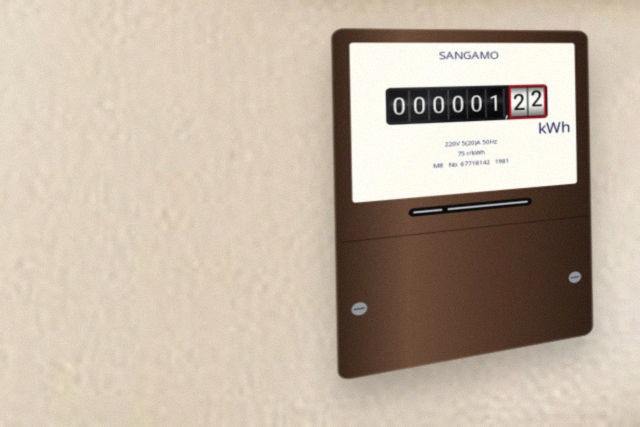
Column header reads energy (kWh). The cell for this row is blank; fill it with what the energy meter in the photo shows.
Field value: 1.22 kWh
